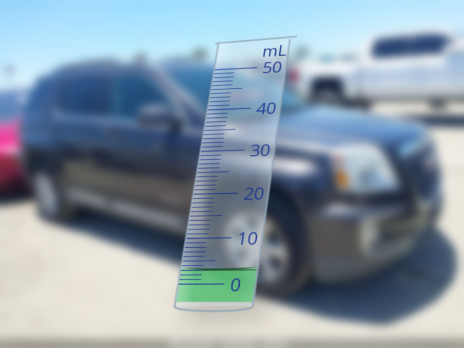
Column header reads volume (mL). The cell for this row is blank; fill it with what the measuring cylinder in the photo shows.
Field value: 3 mL
